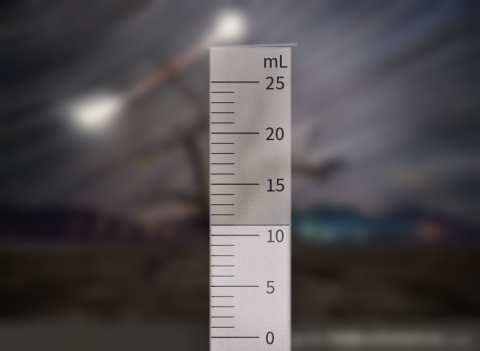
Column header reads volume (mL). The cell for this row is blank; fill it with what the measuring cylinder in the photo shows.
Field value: 11 mL
